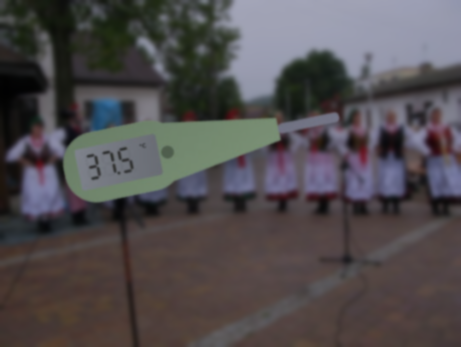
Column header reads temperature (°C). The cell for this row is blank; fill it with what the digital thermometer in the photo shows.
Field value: 37.5 °C
